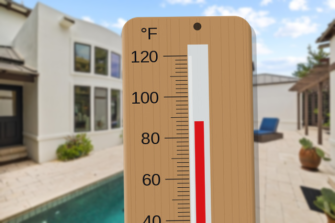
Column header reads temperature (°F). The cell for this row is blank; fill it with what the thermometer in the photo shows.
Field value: 88 °F
